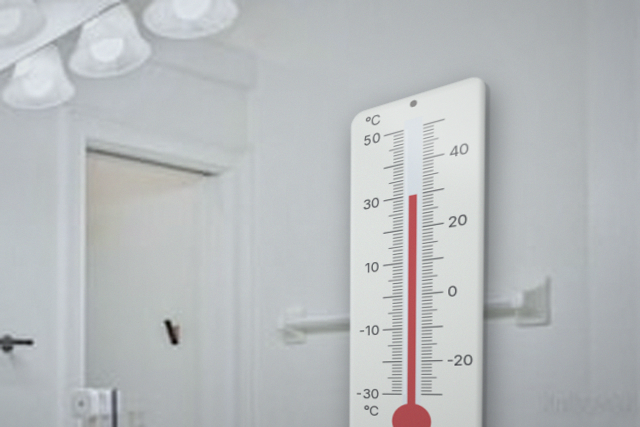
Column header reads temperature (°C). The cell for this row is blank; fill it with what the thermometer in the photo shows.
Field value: 30 °C
